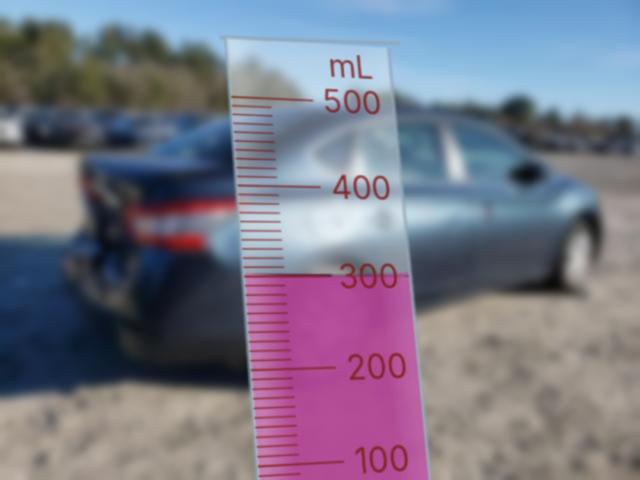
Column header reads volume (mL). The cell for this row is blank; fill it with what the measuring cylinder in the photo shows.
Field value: 300 mL
